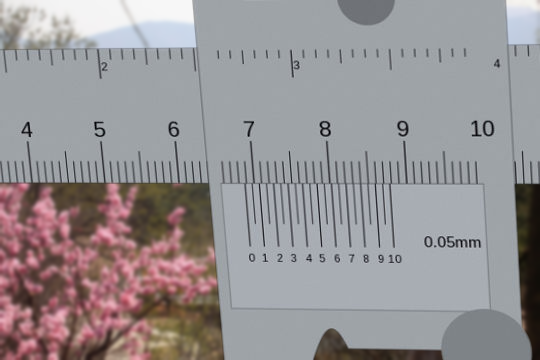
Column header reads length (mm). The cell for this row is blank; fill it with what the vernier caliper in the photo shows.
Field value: 68.8 mm
